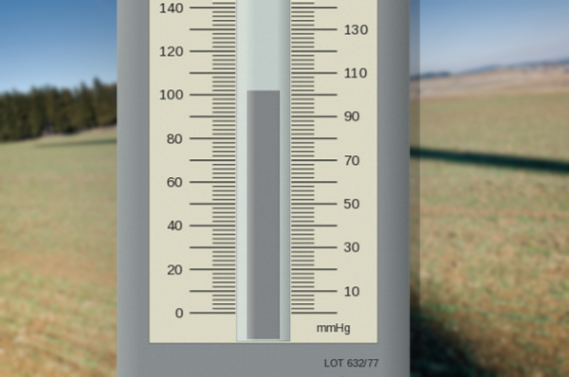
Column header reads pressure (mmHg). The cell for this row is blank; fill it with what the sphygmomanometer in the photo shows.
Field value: 102 mmHg
